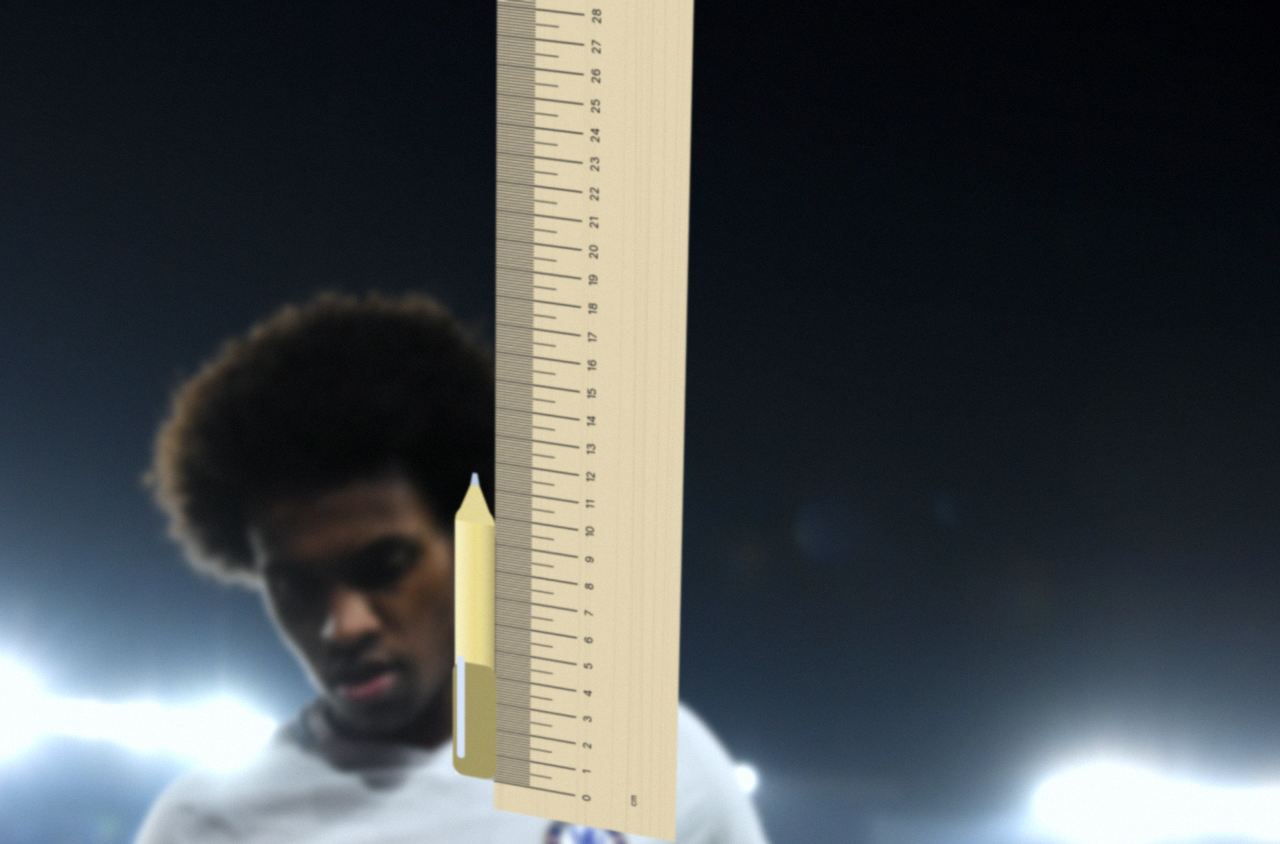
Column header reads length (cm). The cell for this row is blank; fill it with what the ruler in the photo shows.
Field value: 11.5 cm
